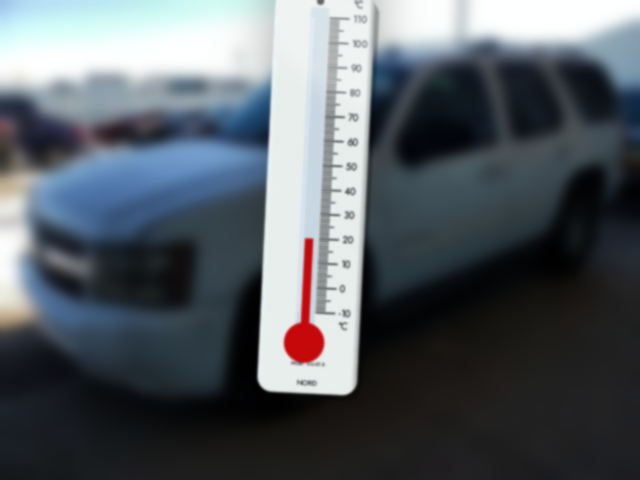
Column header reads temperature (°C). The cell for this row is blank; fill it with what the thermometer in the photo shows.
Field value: 20 °C
